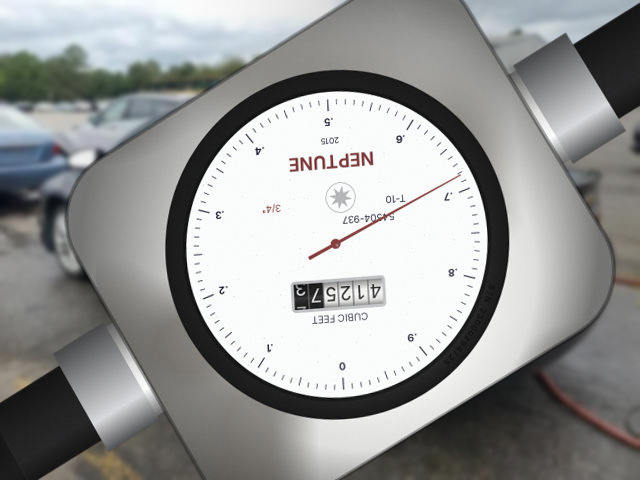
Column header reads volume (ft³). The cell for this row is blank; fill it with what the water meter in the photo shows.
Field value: 412572.68 ft³
